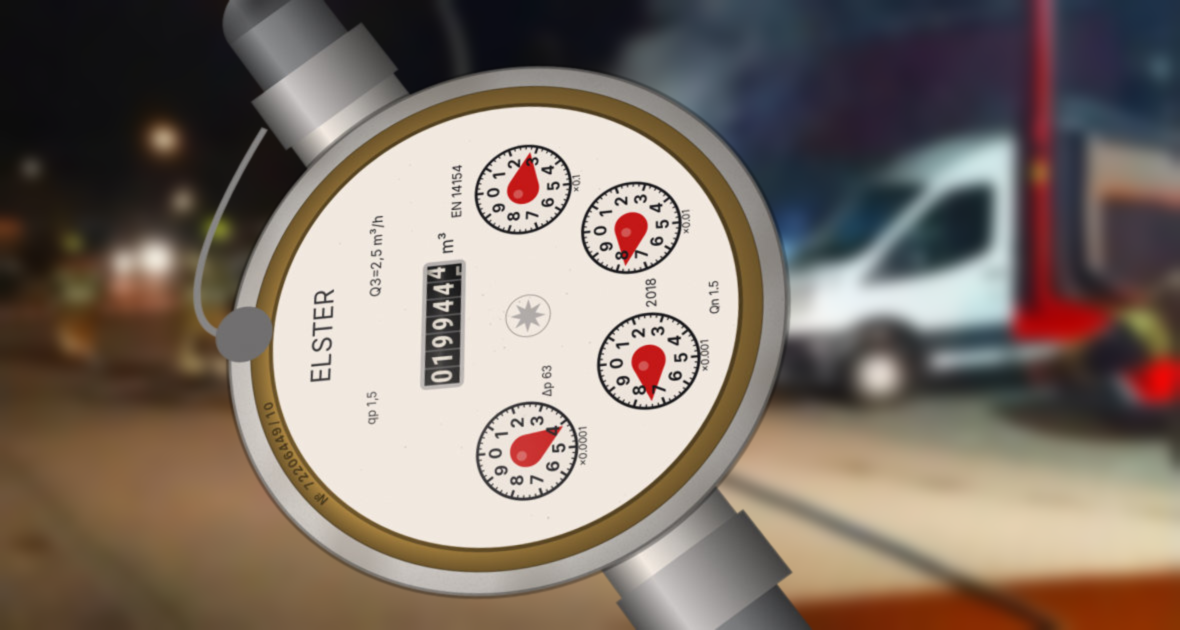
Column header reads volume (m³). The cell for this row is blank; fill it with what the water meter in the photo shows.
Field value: 199444.2774 m³
